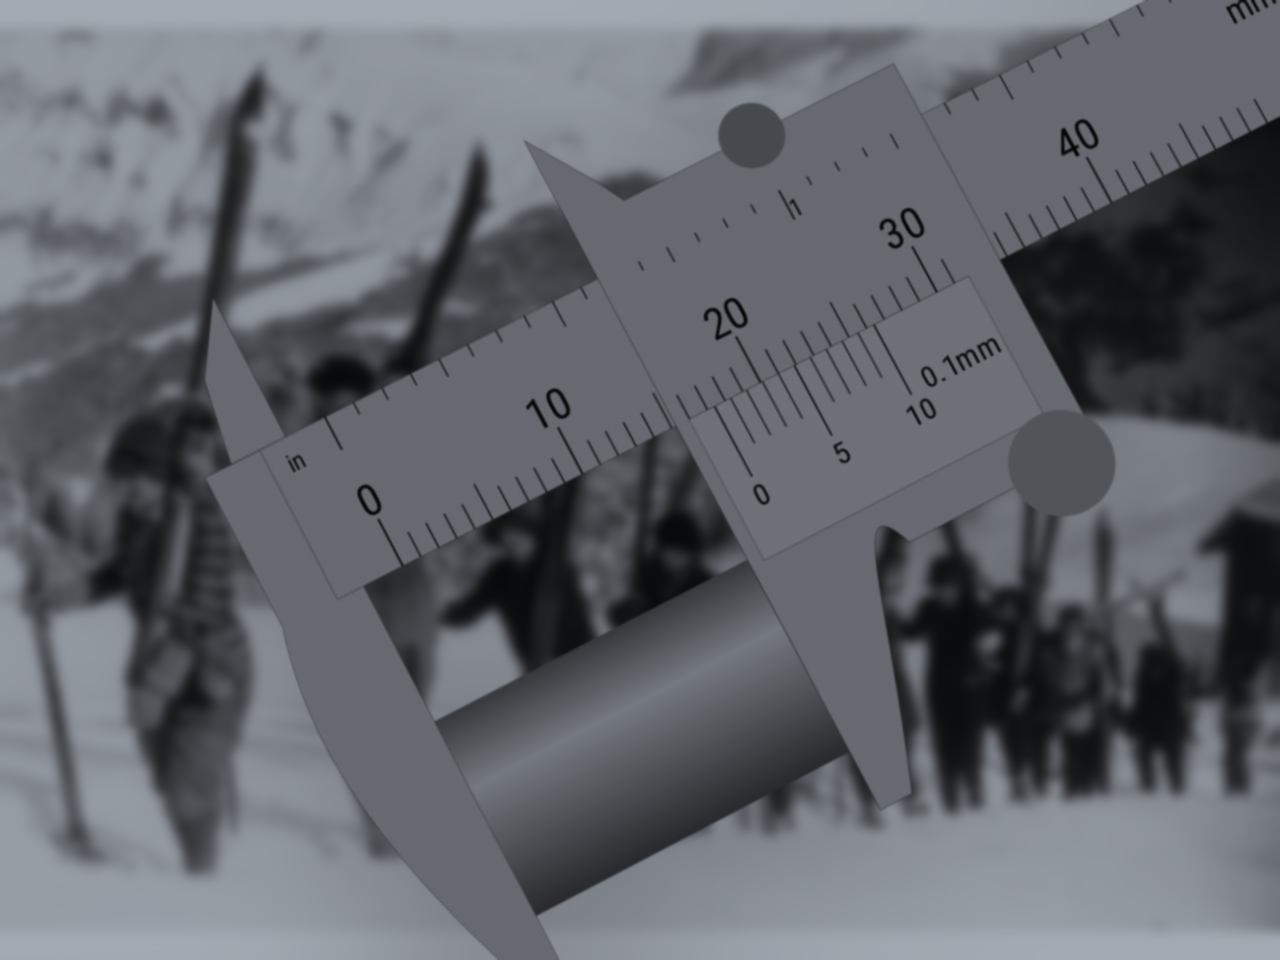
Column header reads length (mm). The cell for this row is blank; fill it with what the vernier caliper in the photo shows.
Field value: 17.4 mm
